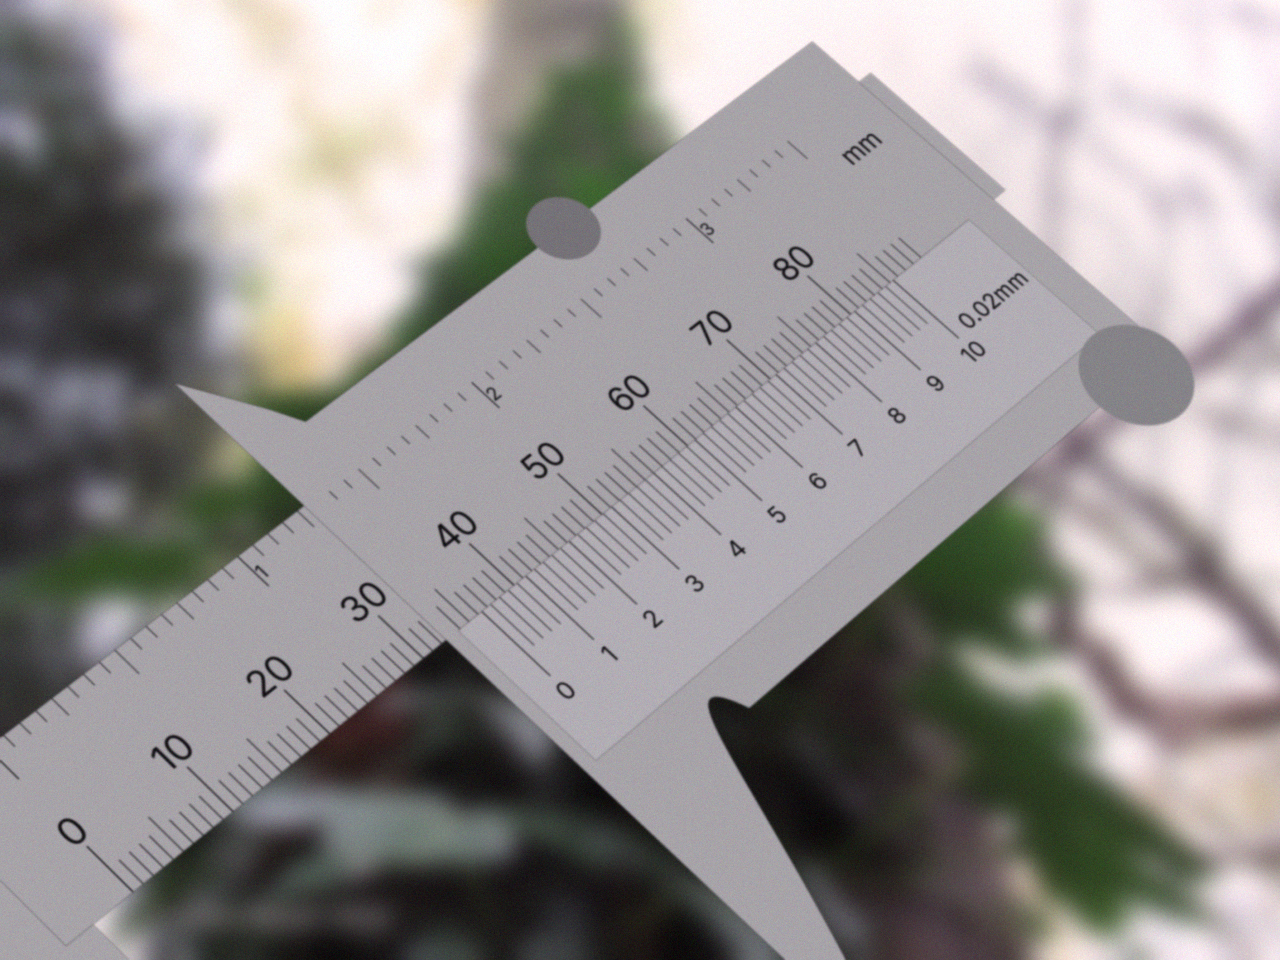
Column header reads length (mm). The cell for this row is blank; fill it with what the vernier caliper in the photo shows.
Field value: 36.4 mm
